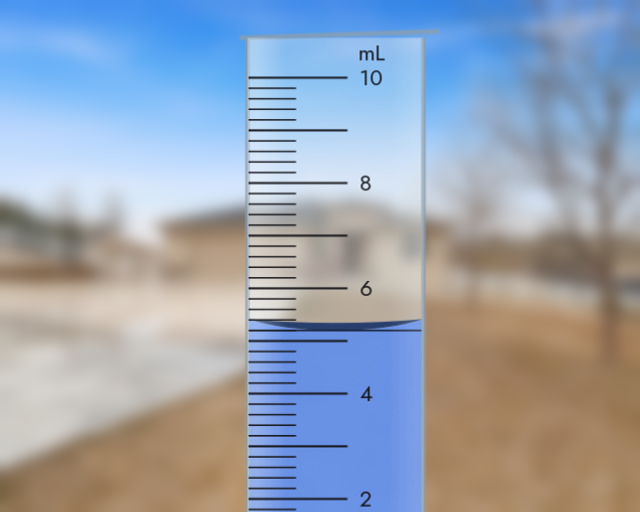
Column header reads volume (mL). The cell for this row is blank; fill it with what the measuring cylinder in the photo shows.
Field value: 5.2 mL
